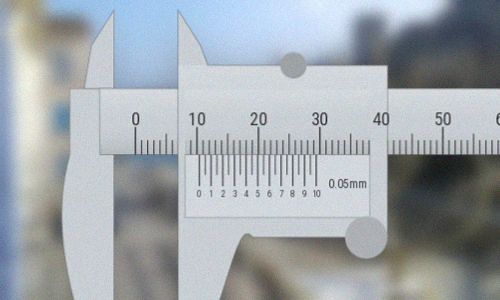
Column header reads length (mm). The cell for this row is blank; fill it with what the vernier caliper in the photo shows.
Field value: 10.4 mm
